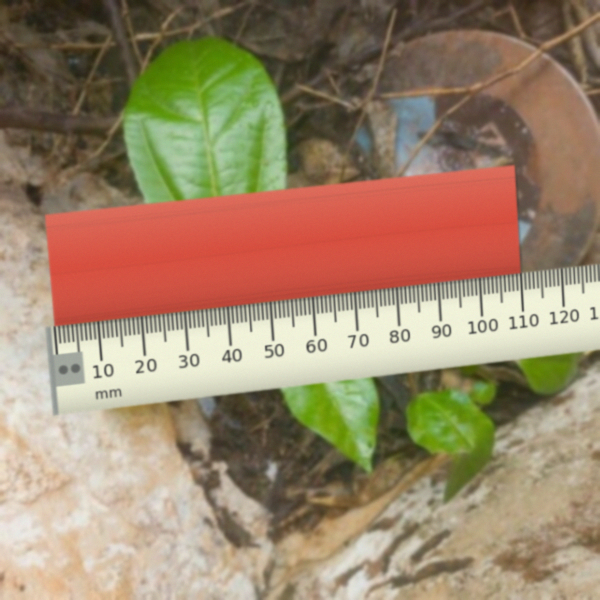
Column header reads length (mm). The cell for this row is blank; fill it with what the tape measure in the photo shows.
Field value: 110 mm
